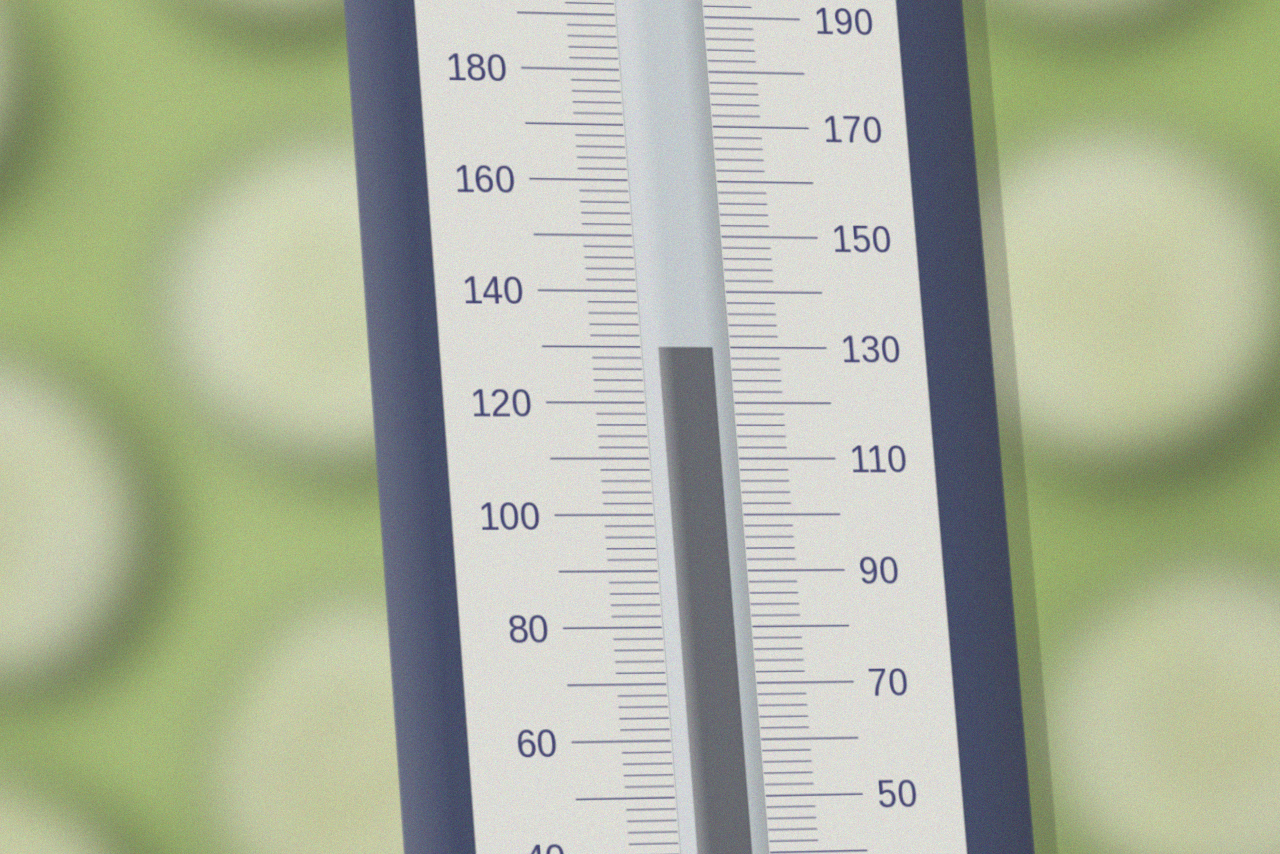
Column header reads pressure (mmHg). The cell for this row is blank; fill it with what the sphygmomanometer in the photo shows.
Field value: 130 mmHg
